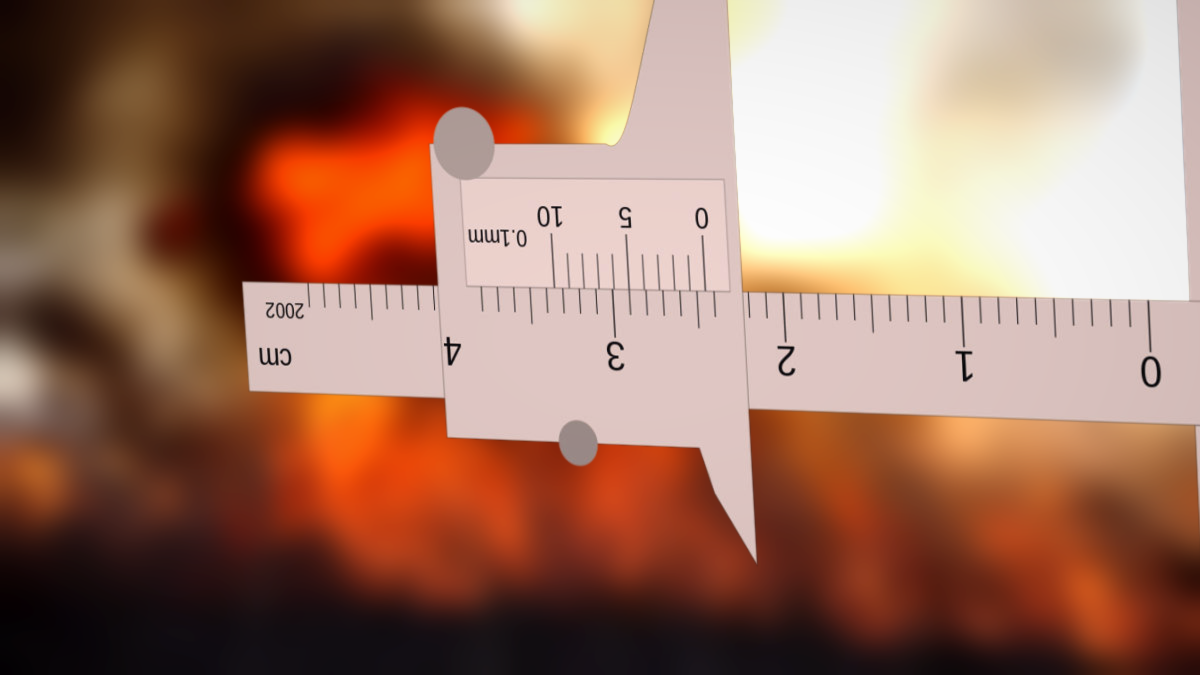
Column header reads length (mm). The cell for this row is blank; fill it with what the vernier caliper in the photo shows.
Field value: 24.5 mm
